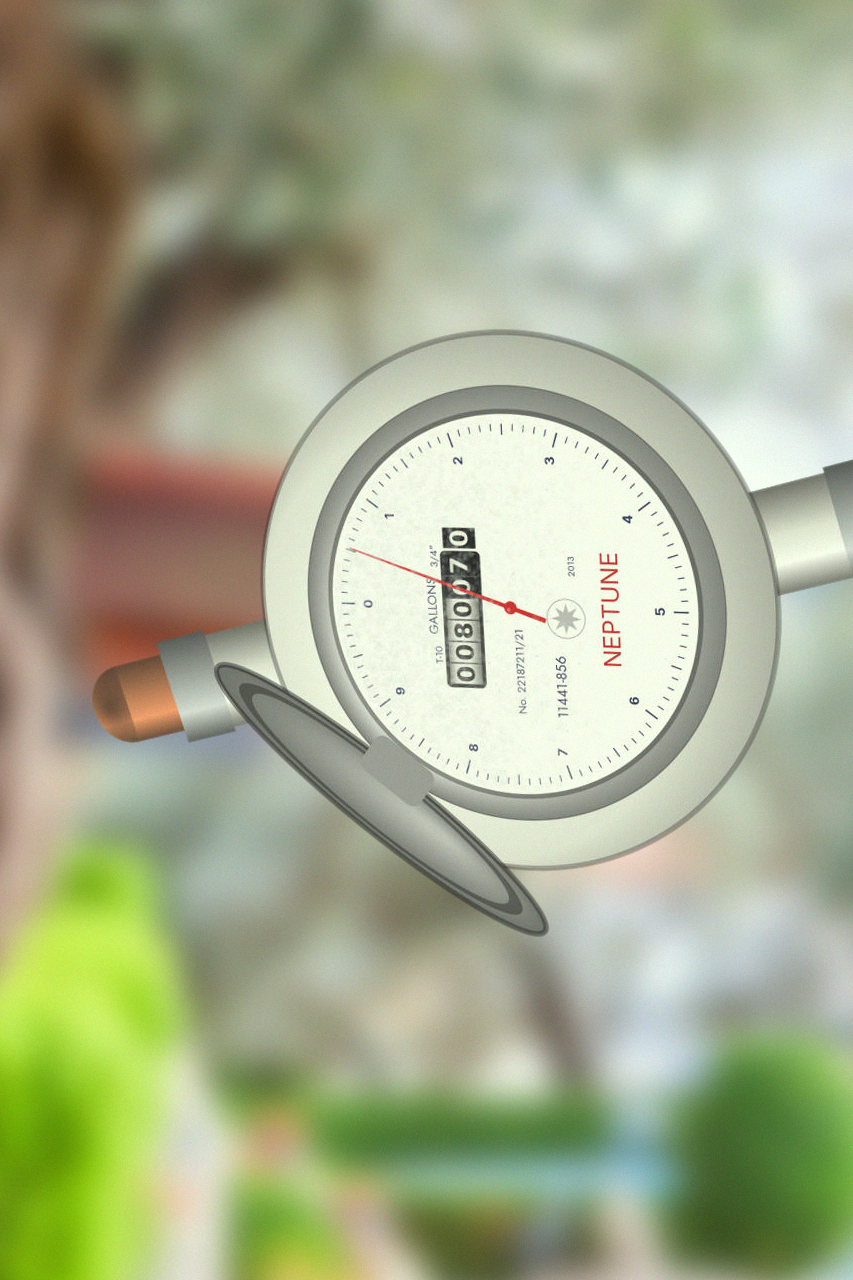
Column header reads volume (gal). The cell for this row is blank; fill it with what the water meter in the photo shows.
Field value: 80070.5 gal
